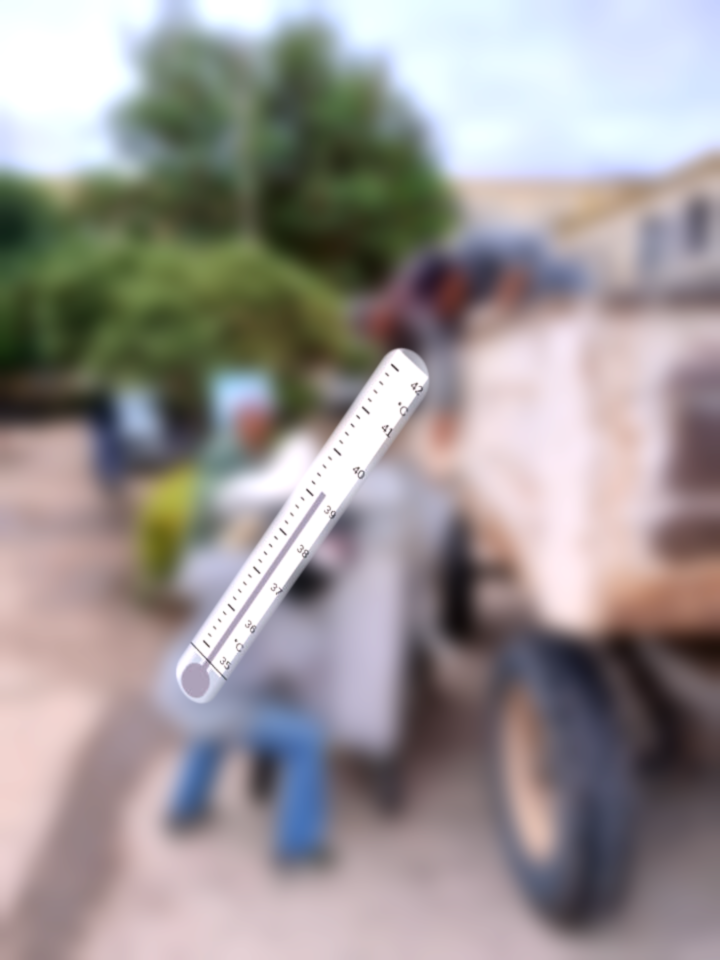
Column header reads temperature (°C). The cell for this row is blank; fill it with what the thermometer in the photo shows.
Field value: 39.2 °C
